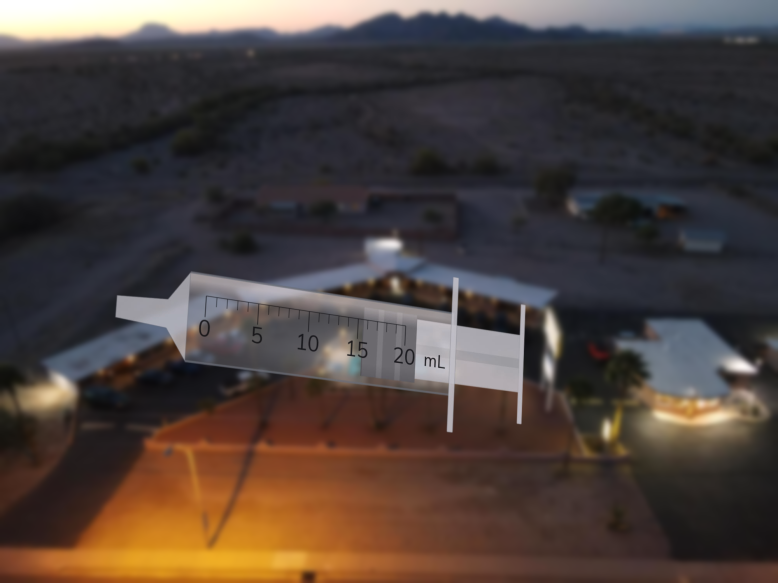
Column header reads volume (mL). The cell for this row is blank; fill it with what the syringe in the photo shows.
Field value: 15.5 mL
